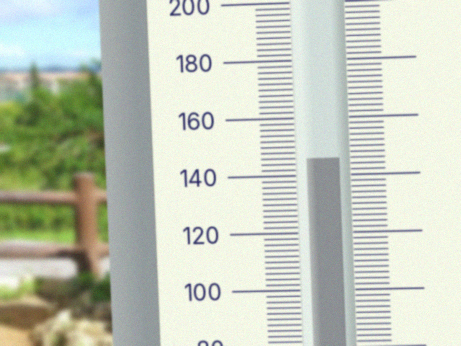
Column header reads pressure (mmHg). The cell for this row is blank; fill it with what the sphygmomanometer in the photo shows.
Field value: 146 mmHg
